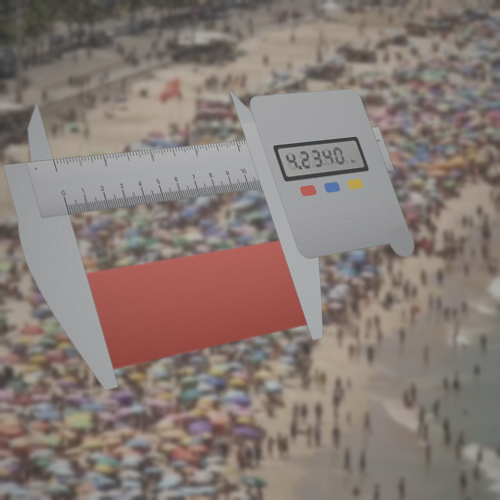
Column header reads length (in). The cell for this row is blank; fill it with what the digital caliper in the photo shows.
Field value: 4.2340 in
